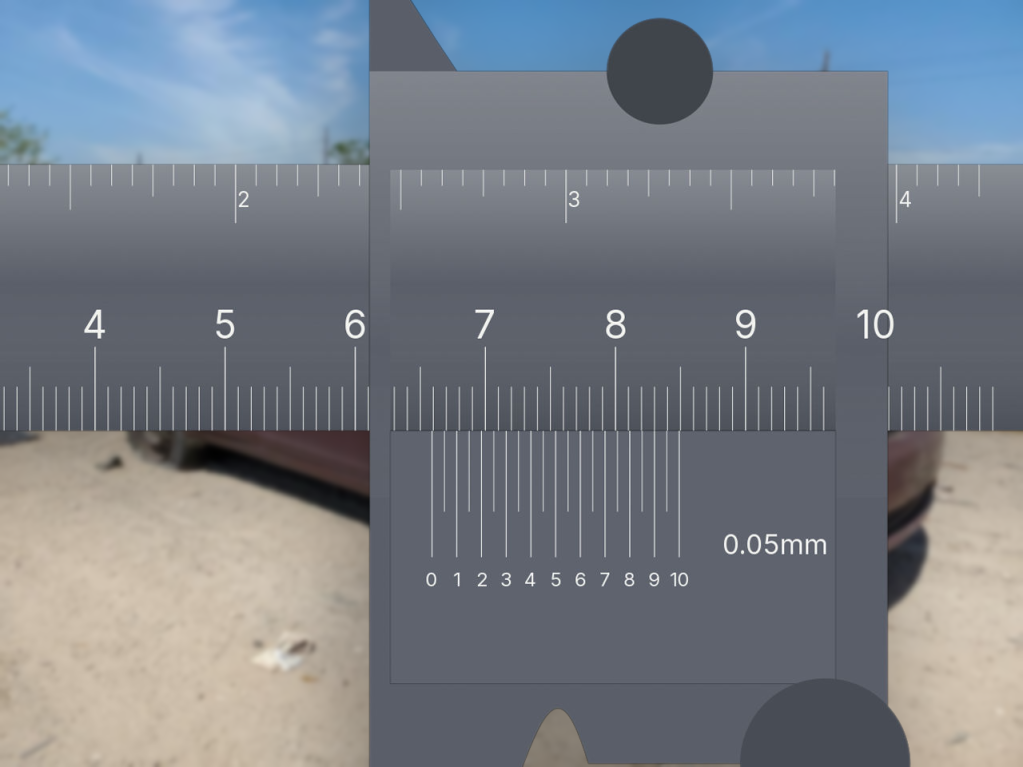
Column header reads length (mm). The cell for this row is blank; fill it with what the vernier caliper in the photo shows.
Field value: 65.9 mm
